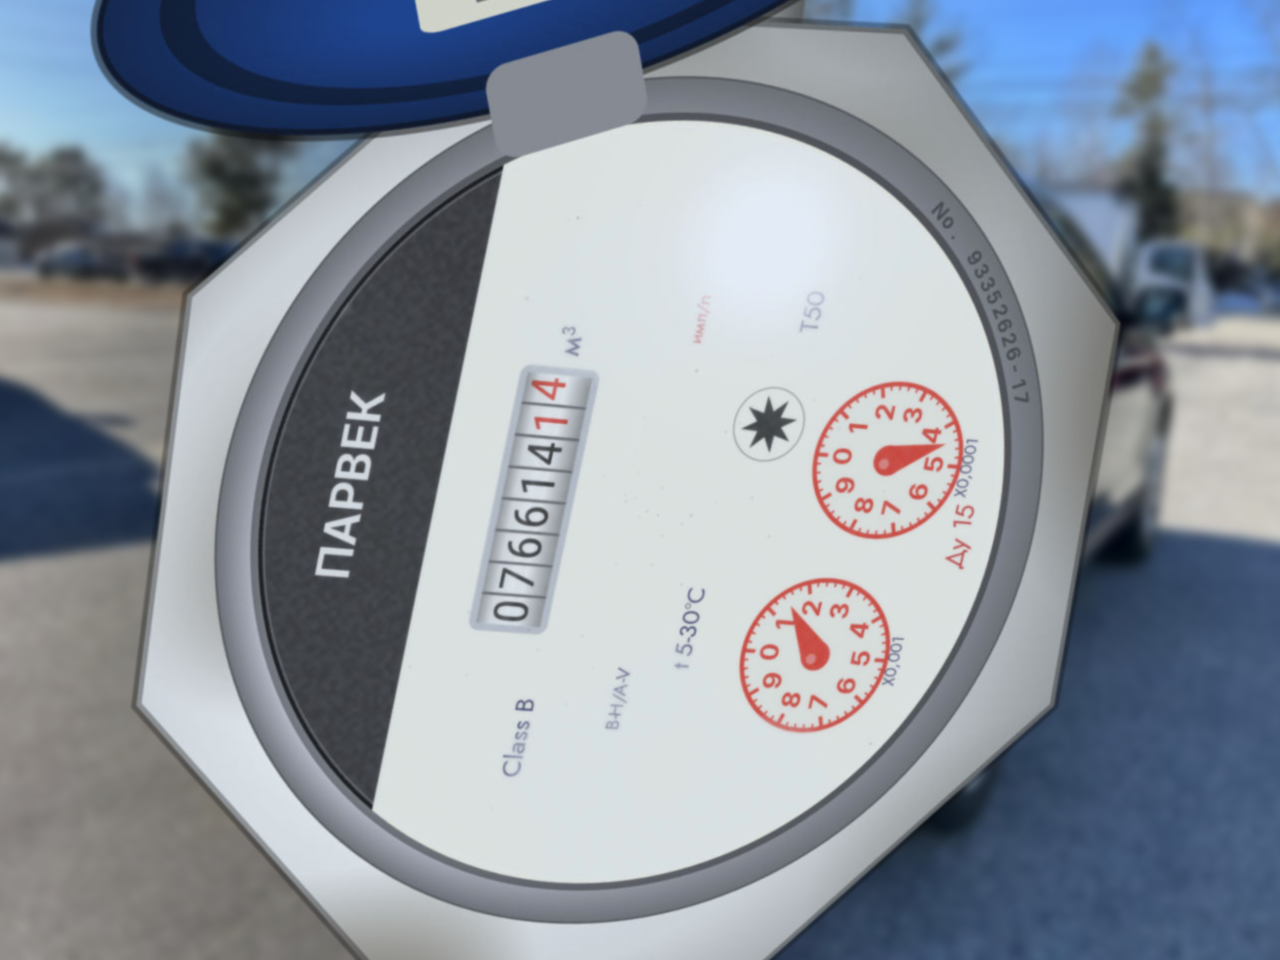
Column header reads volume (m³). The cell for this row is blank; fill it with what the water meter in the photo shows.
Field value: 76614.1414 m³
